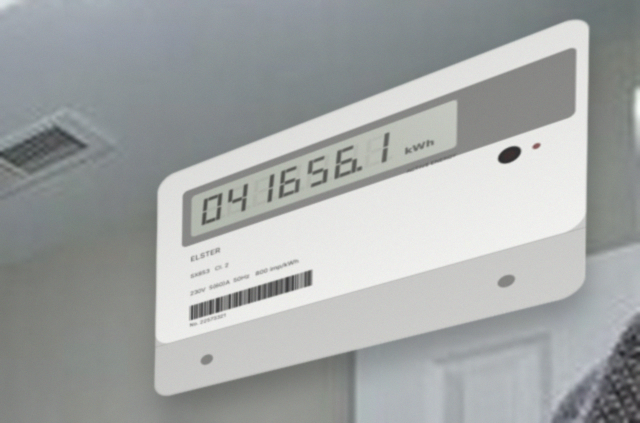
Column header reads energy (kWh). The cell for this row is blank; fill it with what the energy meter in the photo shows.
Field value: 41656.1 kWh
